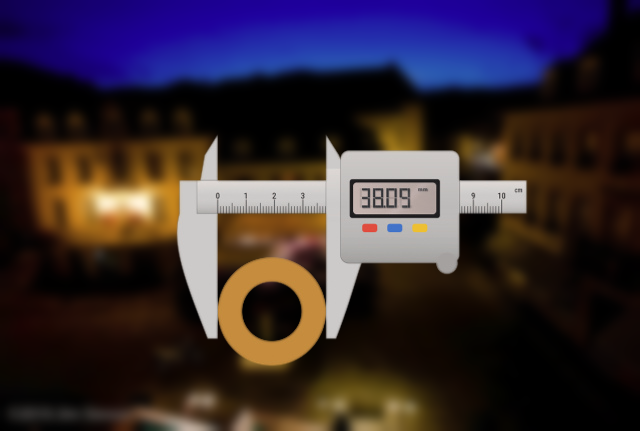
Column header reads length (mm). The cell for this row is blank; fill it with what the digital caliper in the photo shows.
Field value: 38.09 mm
